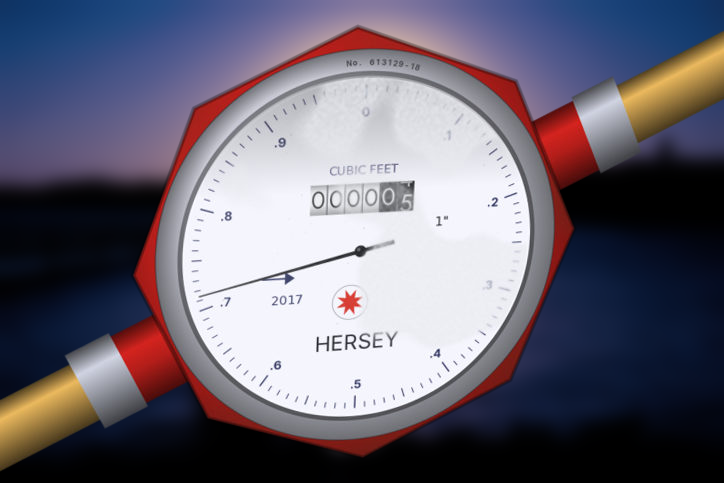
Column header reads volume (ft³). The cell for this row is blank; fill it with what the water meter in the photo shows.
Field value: 4.71 ft³
